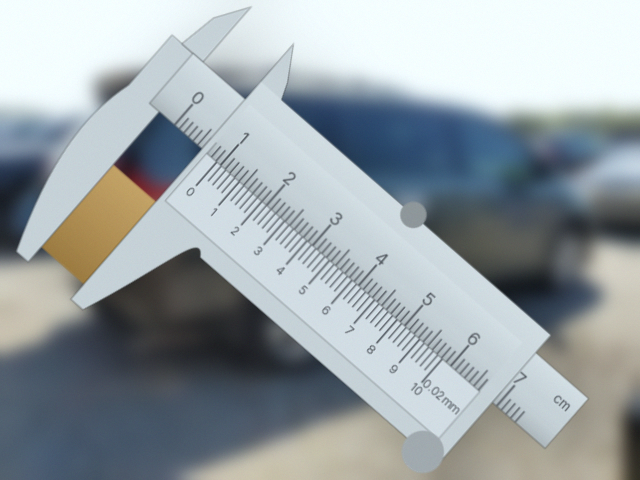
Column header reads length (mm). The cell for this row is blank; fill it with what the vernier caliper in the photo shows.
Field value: 9.2 mm
